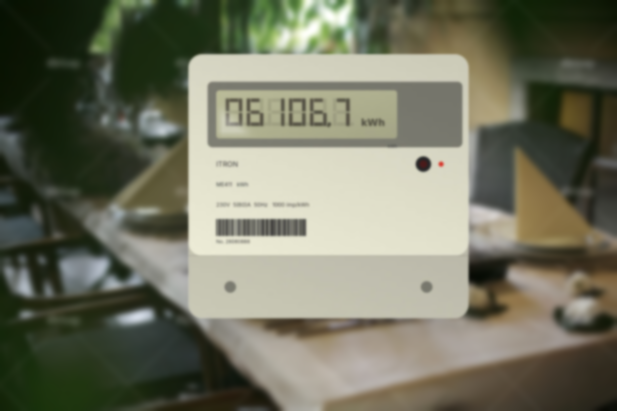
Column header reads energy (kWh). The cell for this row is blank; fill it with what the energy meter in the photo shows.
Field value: 6106.7 kWh
